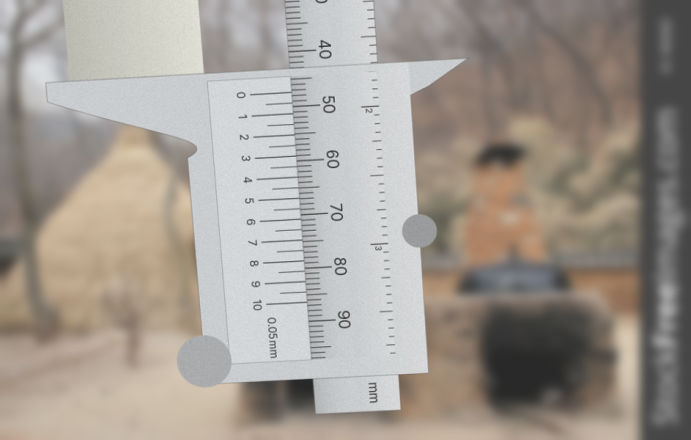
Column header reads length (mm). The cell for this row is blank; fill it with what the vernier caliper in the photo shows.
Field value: 47.4 mm
